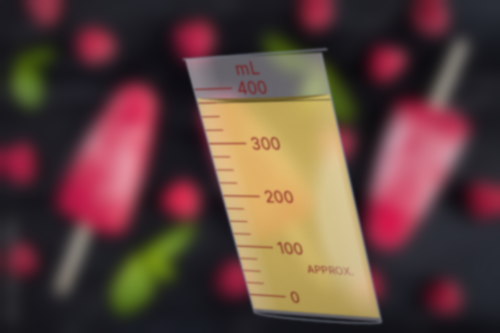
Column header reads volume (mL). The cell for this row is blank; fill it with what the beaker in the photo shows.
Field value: 375 mL
